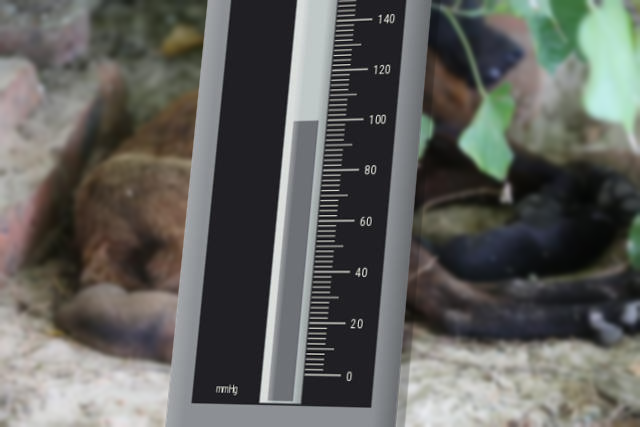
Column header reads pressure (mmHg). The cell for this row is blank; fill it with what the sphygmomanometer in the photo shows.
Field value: 100 mmHg
